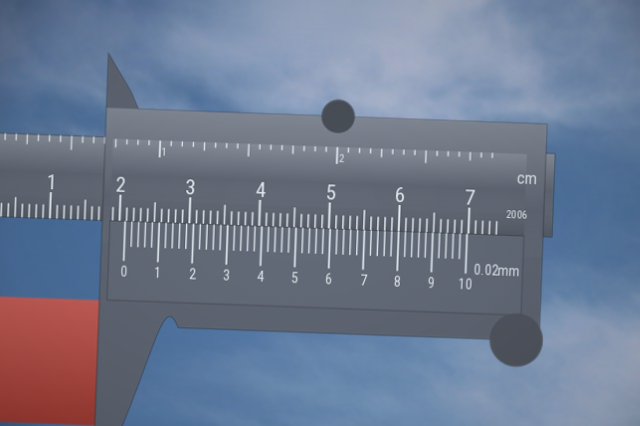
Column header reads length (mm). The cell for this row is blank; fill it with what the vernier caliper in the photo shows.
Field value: 20.8 mm
